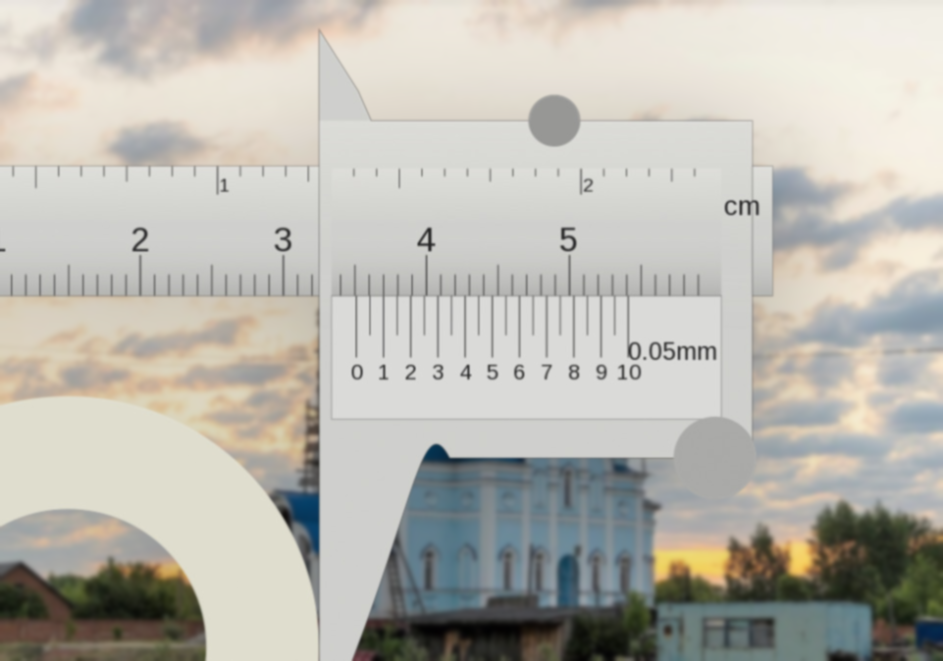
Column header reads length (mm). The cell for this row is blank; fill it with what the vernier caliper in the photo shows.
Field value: 35.1 mm
